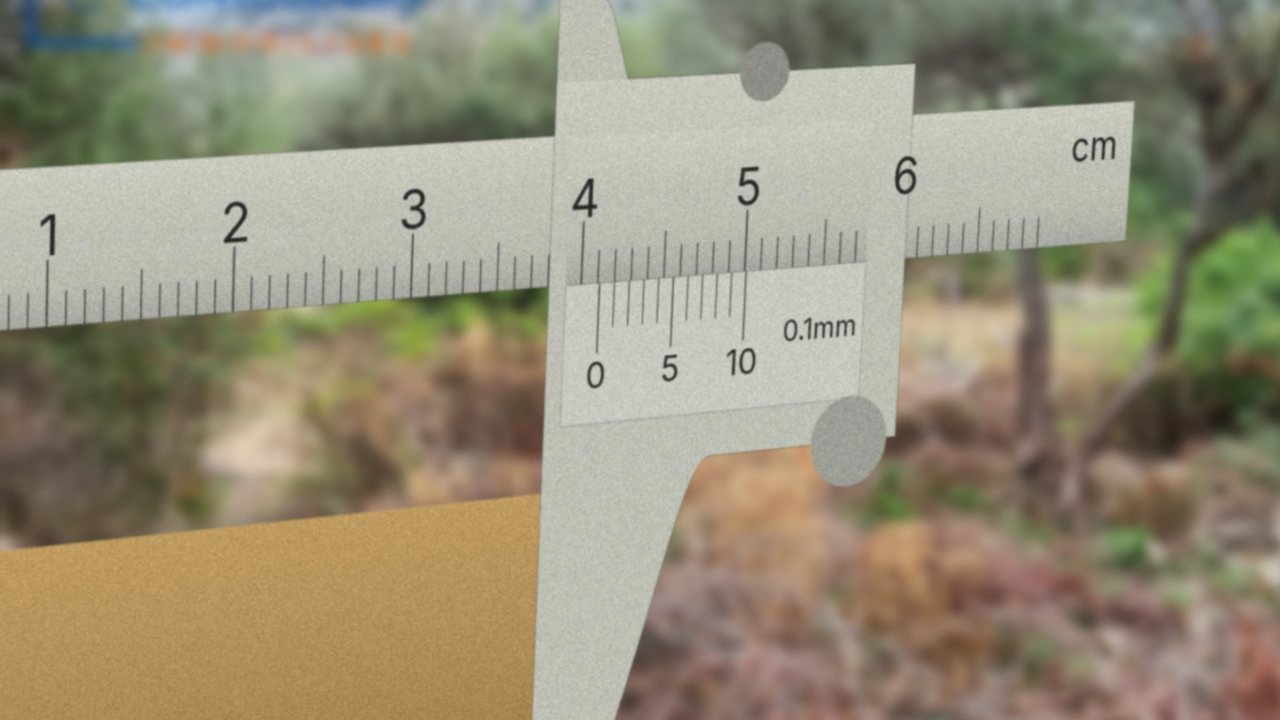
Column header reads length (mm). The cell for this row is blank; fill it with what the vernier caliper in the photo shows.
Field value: 41.1 mm
